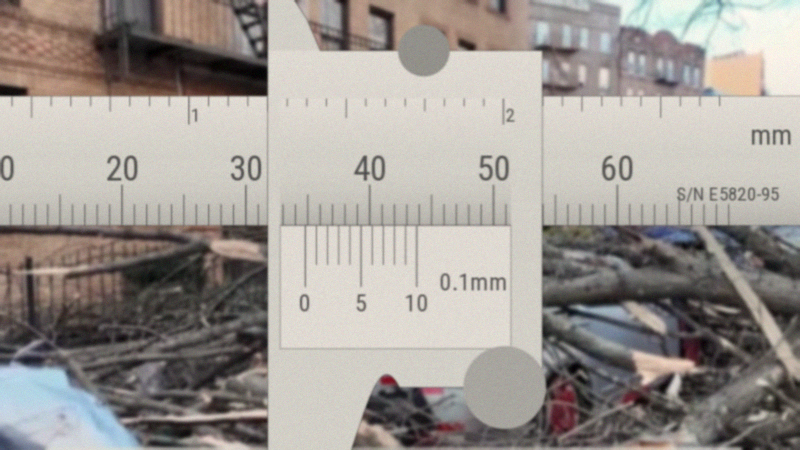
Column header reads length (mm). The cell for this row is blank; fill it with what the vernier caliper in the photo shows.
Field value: 34.8 mm
